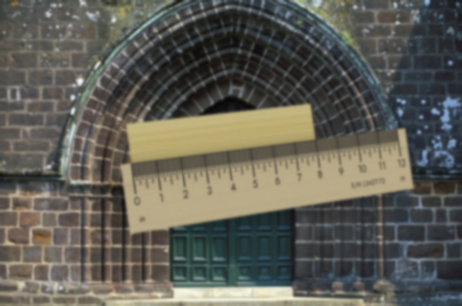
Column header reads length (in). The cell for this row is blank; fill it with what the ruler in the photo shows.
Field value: 8 in
